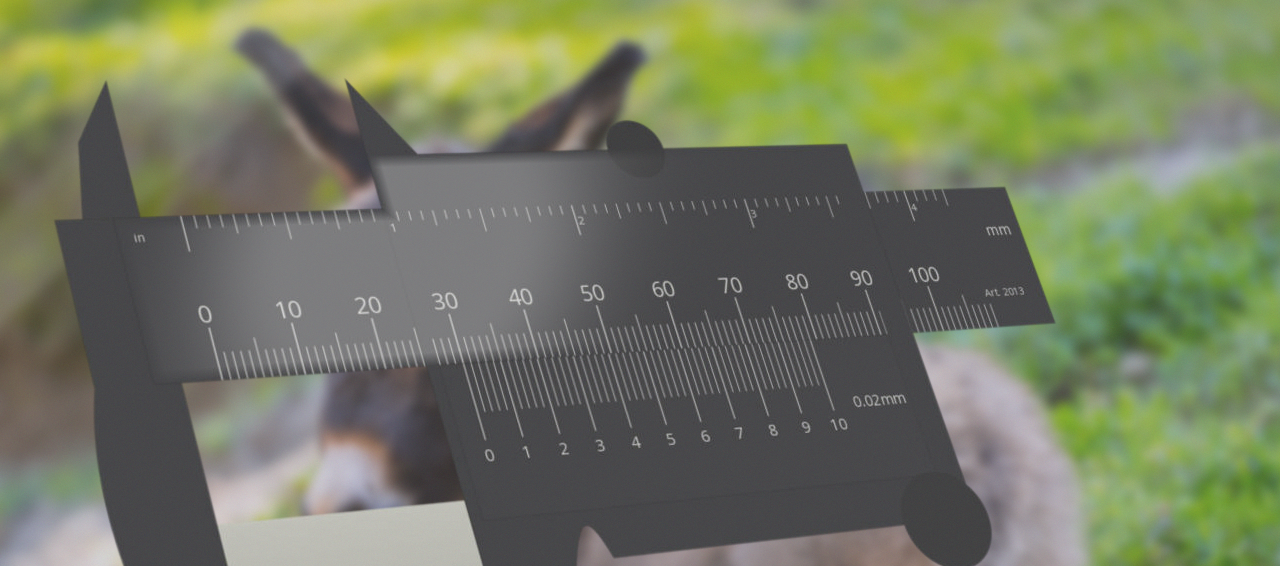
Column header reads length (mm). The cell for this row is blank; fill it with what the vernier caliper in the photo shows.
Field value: 30.0 mm
